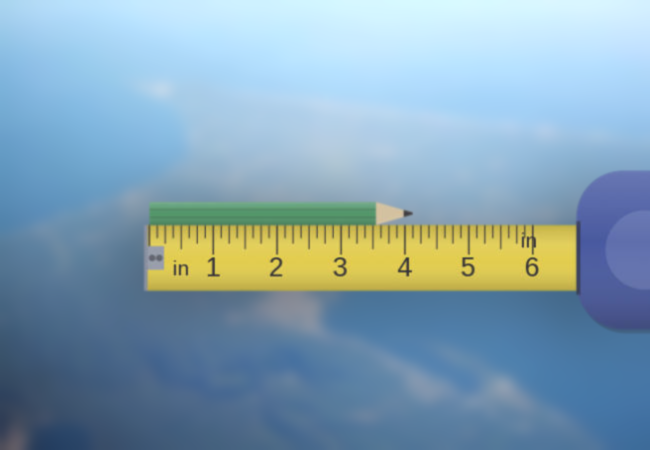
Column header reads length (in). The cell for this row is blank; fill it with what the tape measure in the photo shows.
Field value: 4.125 in
